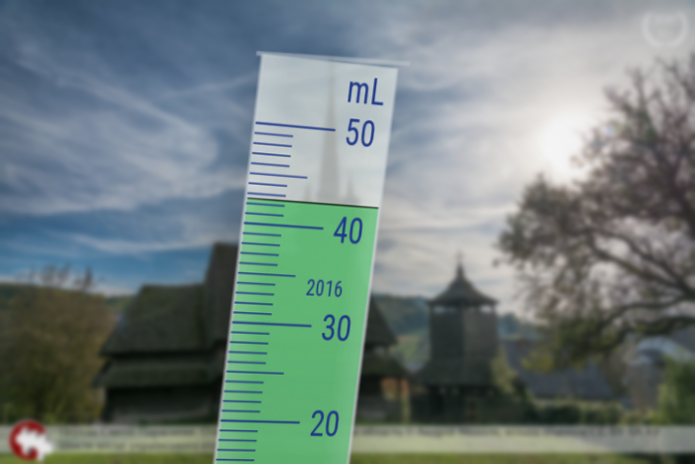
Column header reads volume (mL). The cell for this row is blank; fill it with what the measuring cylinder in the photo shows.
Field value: 42.5 mL
